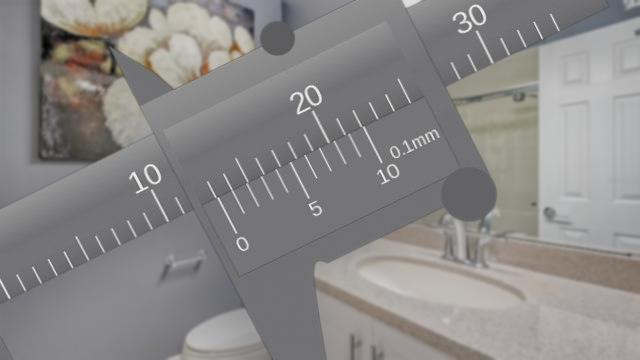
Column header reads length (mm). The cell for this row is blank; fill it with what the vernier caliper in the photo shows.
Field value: 13.1 mm
